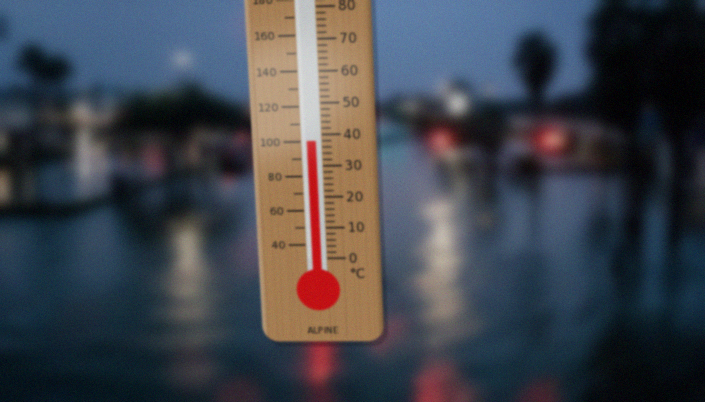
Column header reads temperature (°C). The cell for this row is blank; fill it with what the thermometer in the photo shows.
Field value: 38 °C
